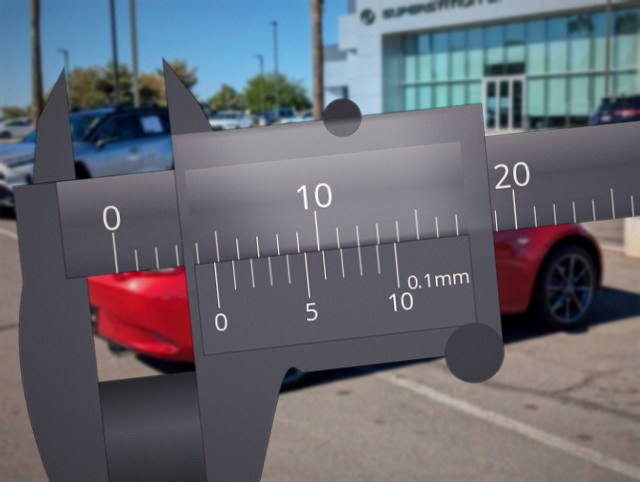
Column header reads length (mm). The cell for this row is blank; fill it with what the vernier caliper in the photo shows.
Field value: 4.8 mm
